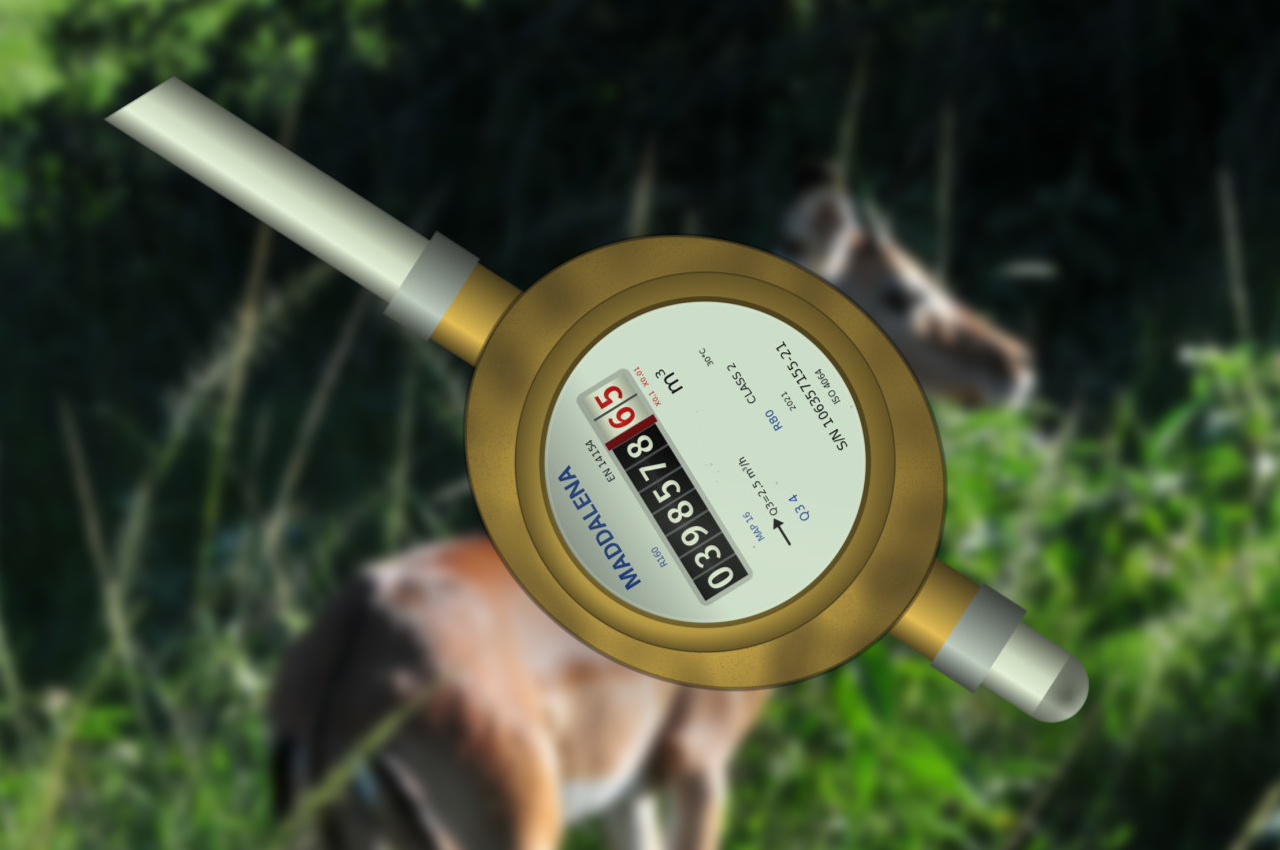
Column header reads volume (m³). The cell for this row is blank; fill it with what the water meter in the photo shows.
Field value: 398578.65 m³
